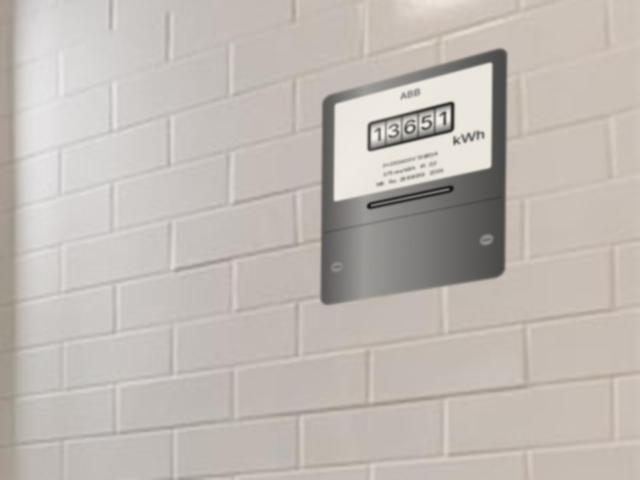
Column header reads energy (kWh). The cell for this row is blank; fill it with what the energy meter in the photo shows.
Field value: 13651 kWh
